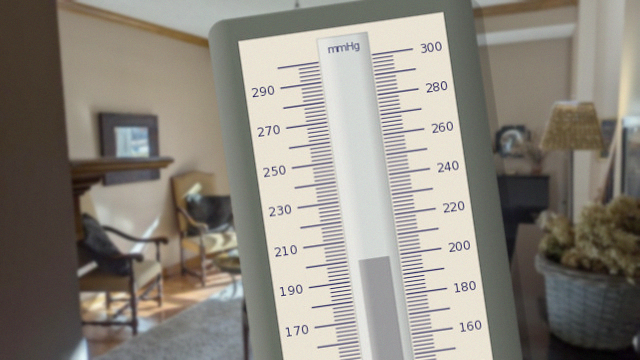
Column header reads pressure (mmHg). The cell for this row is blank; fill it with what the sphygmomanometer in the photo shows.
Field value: 200 mmHg
